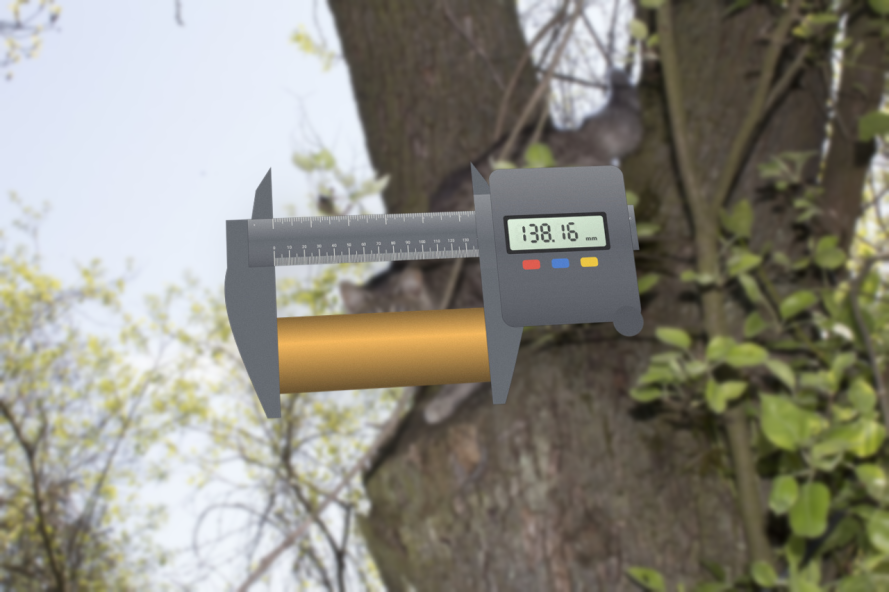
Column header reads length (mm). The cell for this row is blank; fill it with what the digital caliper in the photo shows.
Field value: 138.16 mm
